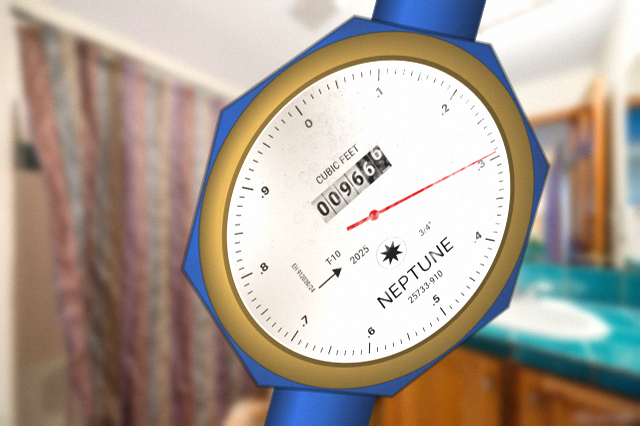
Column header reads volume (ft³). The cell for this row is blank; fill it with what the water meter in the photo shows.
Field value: 9666.29 ft³
